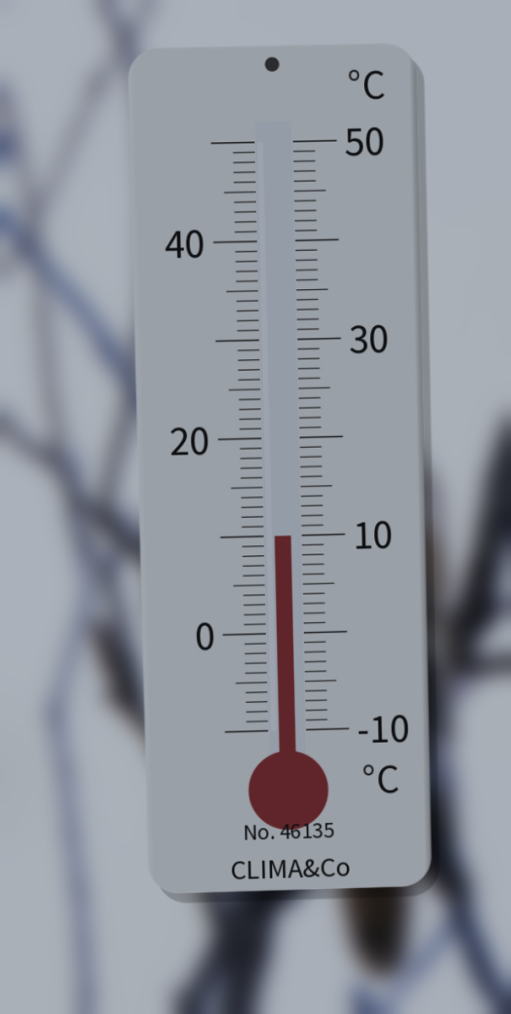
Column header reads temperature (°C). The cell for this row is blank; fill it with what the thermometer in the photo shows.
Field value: 10 °C
